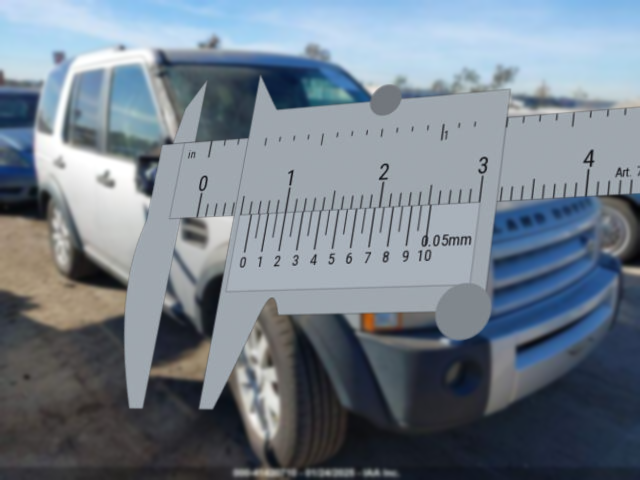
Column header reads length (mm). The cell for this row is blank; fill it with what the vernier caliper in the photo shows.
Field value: 6.2 mm
